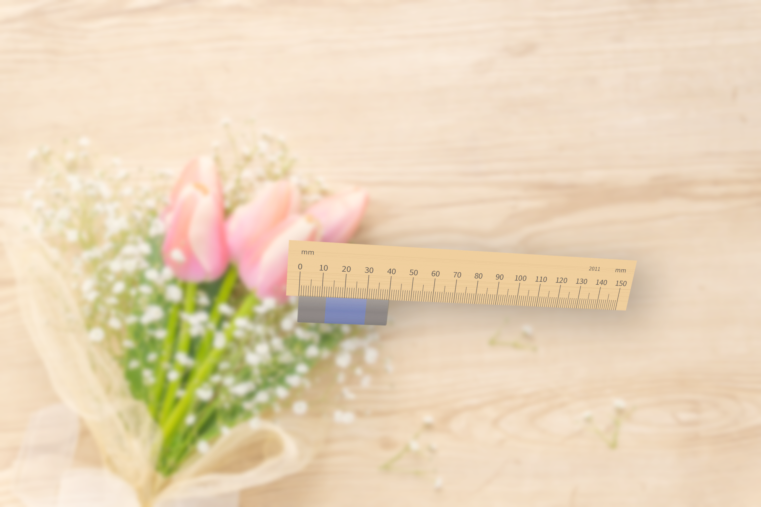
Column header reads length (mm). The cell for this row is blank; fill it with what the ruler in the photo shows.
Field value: 40 mm
